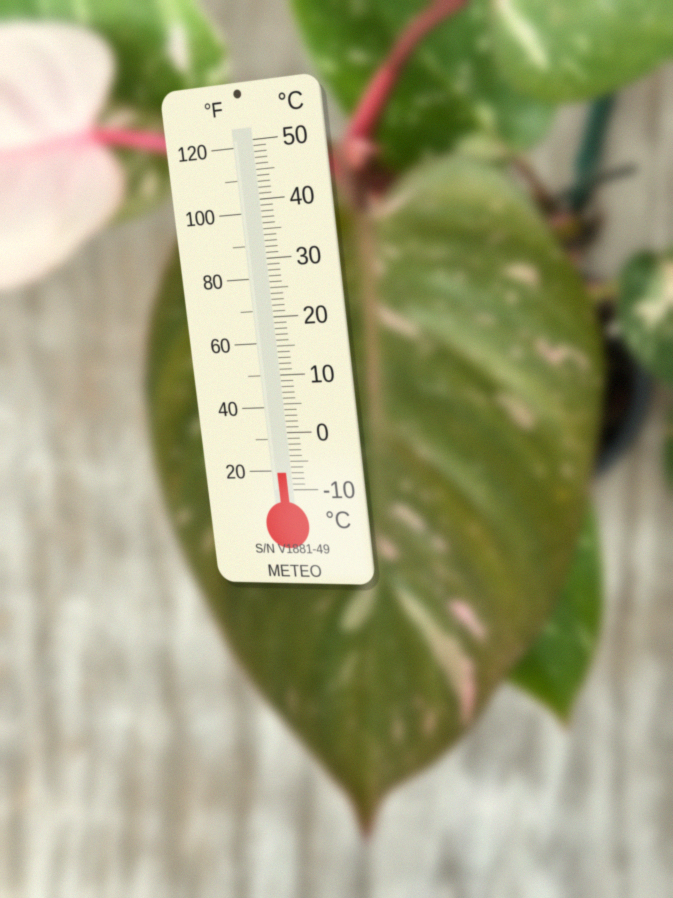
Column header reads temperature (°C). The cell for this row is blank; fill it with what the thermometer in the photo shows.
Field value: -7 °C
